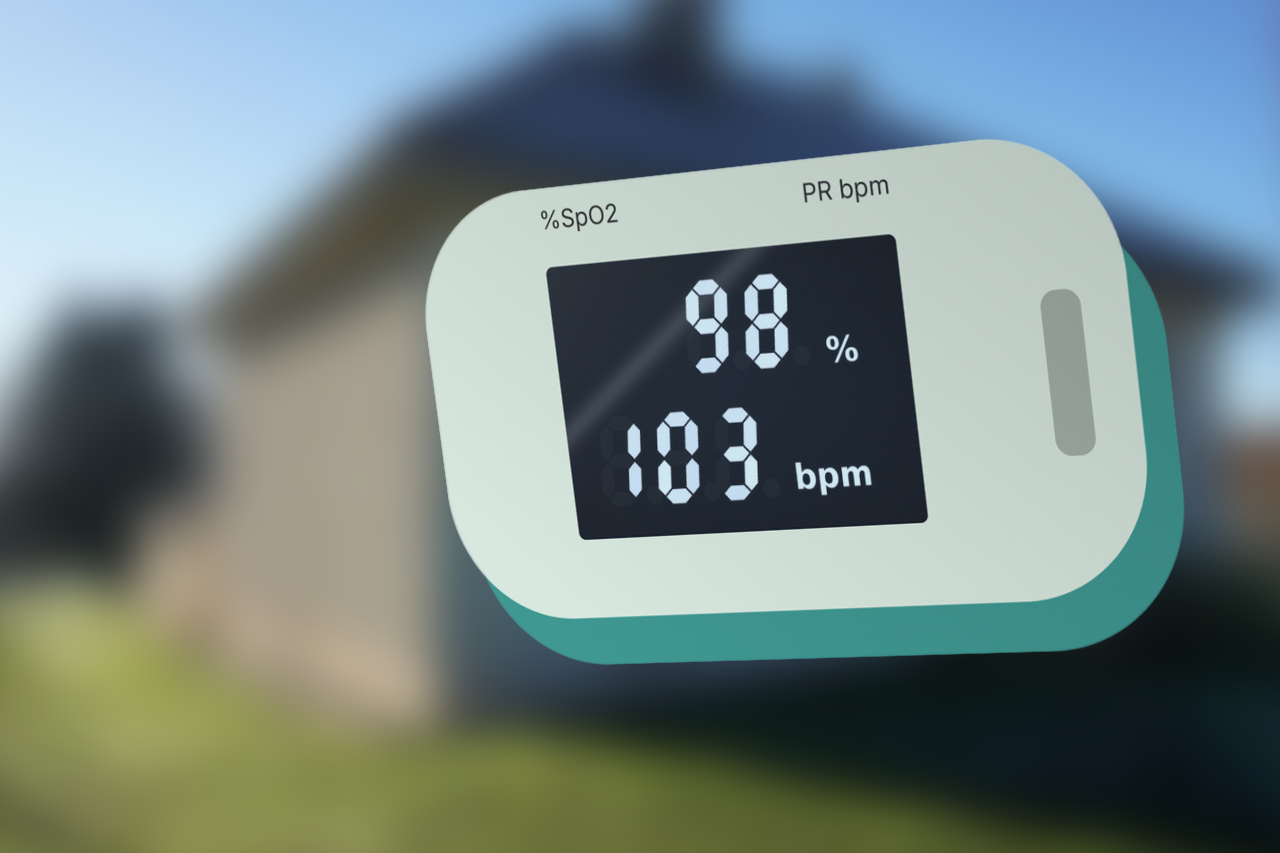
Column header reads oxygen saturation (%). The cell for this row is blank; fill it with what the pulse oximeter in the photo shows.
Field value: 98 %
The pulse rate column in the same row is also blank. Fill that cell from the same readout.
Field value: 103 bpm
